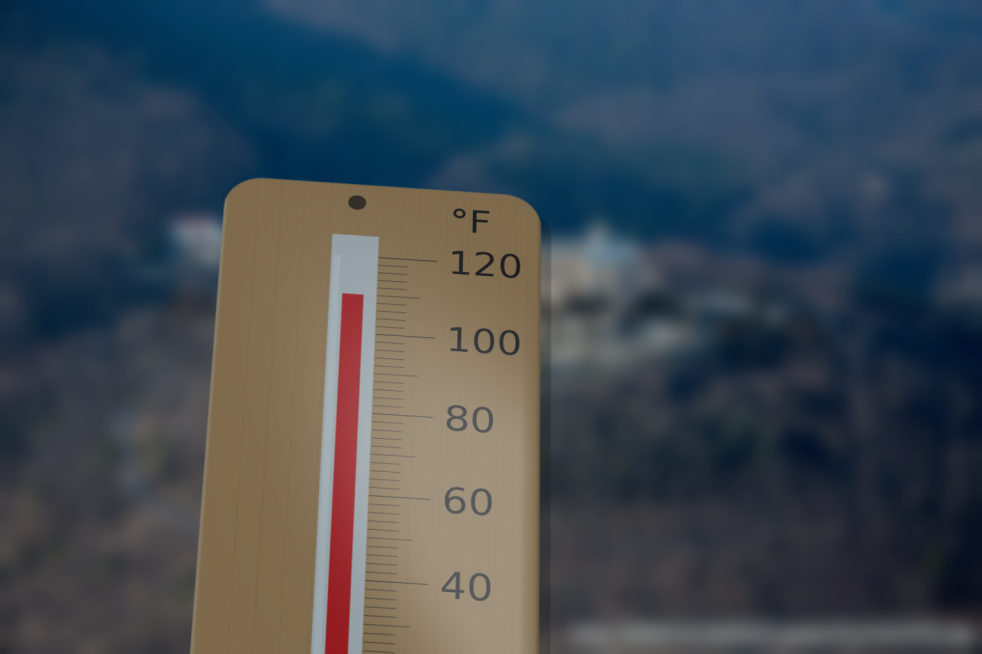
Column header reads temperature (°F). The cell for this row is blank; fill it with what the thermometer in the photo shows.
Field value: 110 °F
